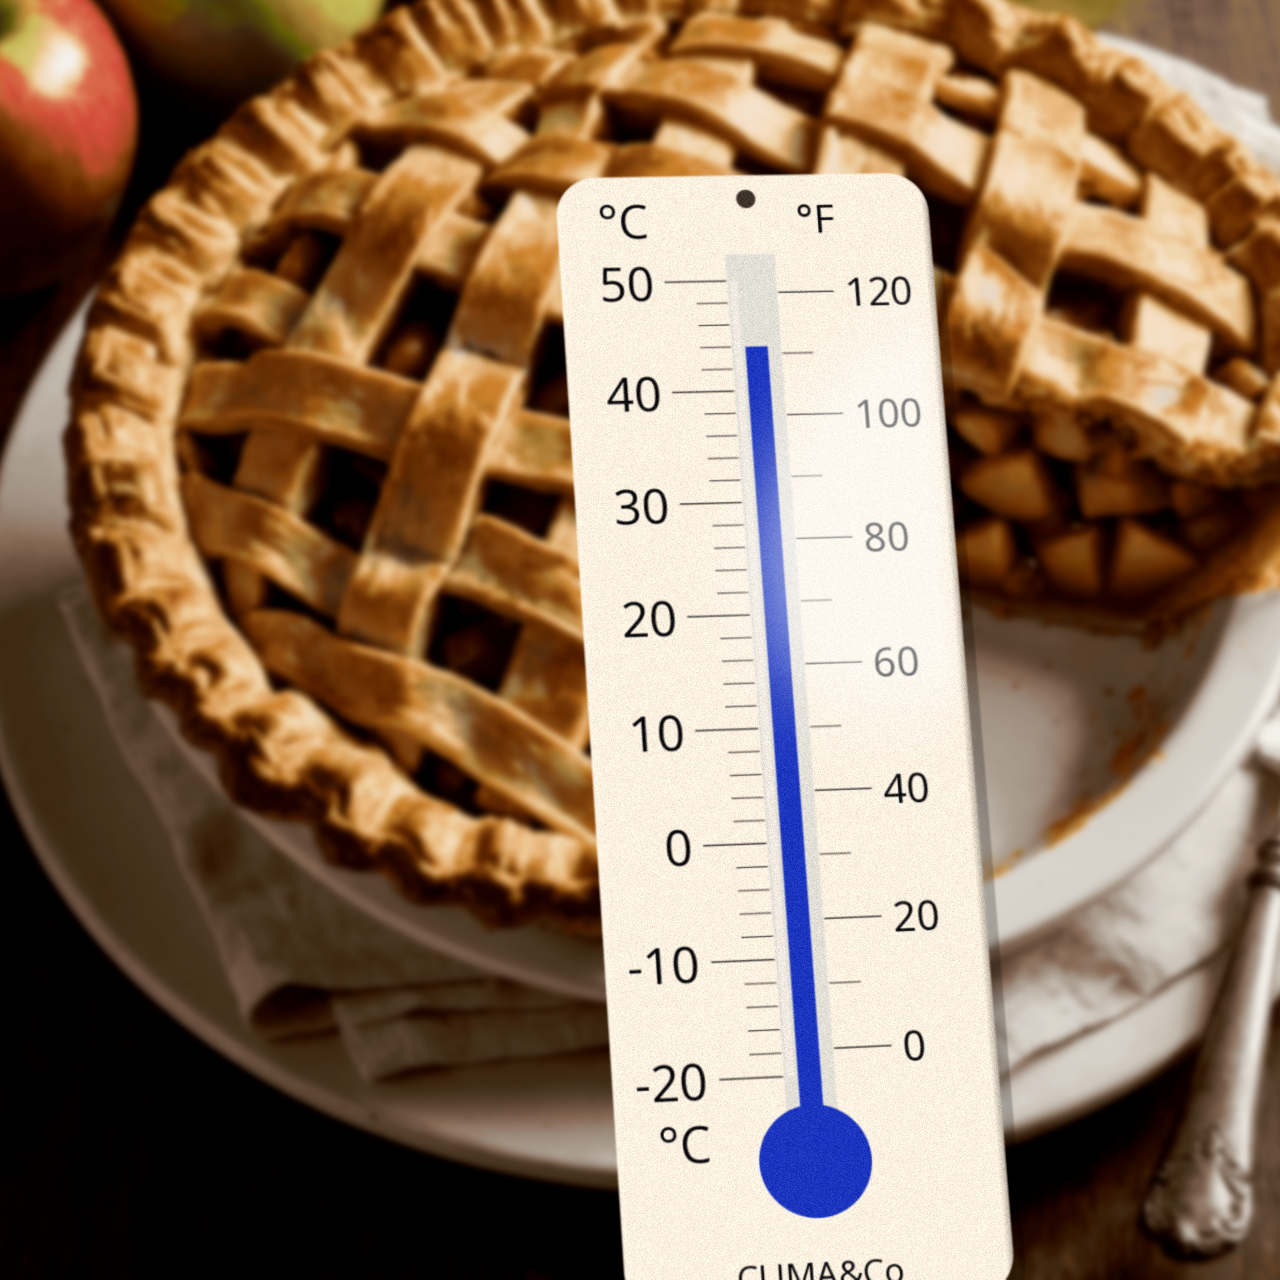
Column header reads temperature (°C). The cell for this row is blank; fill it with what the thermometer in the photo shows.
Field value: 44 °C
